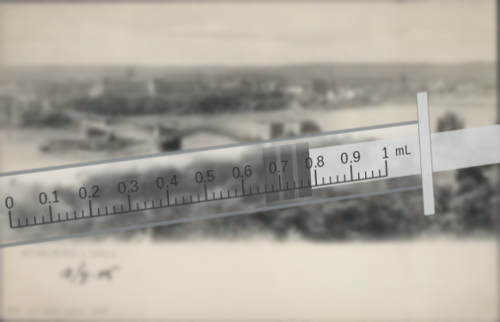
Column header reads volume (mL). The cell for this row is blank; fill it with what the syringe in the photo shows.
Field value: 0.66 mL
